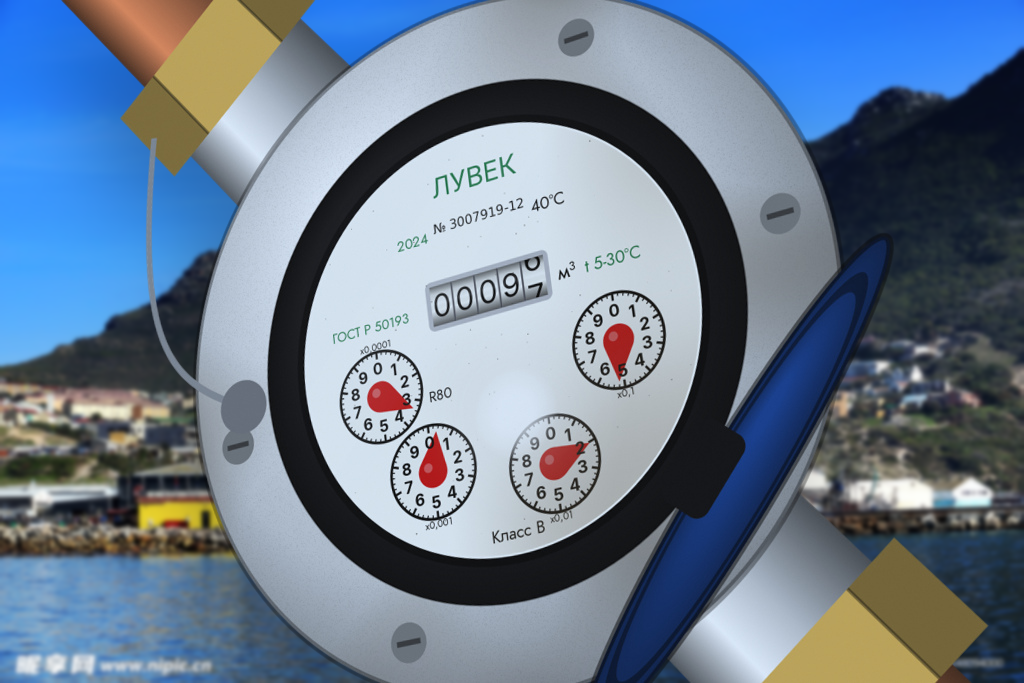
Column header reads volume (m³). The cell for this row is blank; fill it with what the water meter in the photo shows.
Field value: 96.5203 m³
